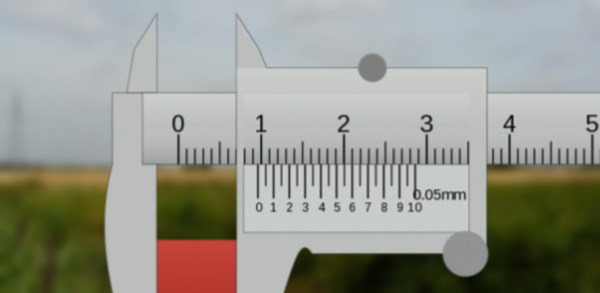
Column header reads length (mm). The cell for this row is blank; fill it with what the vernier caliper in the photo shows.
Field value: 9.6 mm
